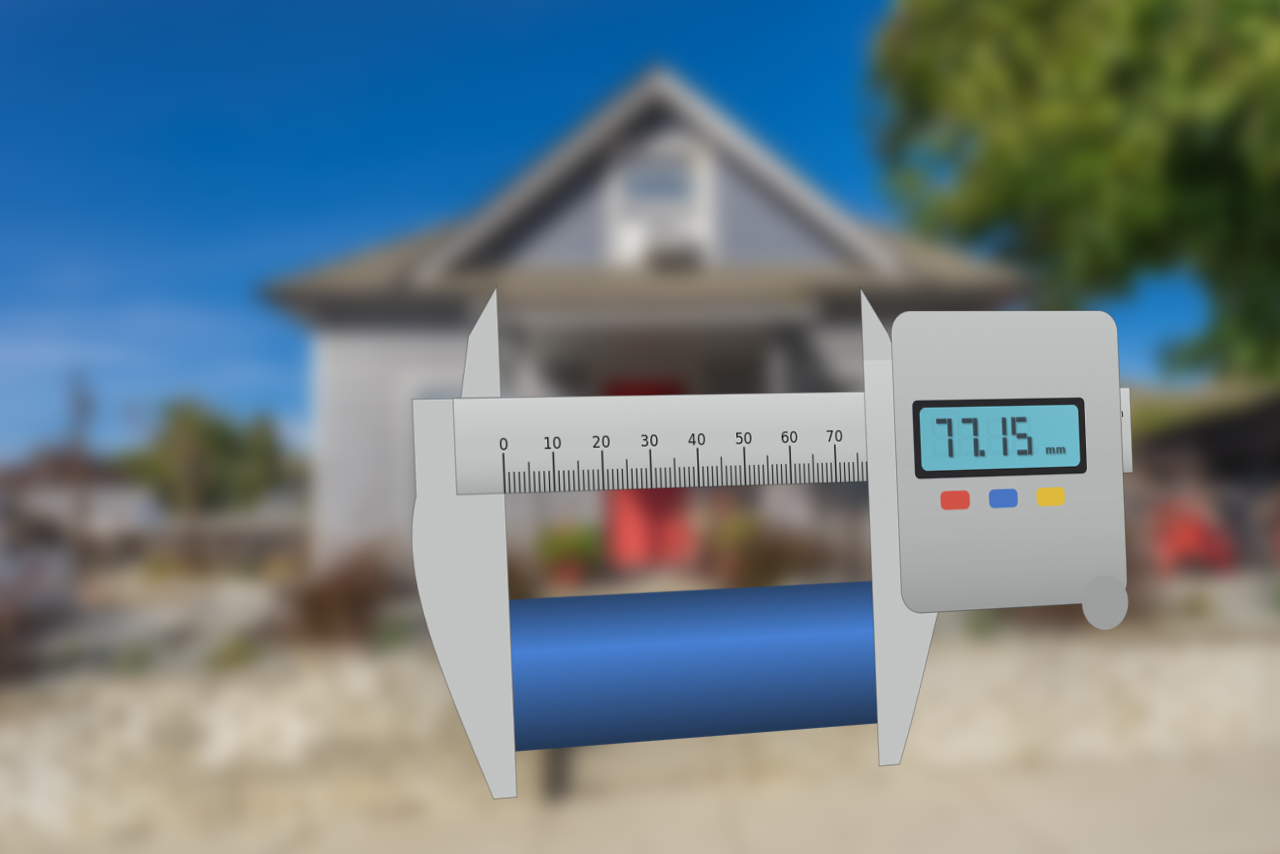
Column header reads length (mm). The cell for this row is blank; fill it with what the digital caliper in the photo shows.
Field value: 77.15 mm
